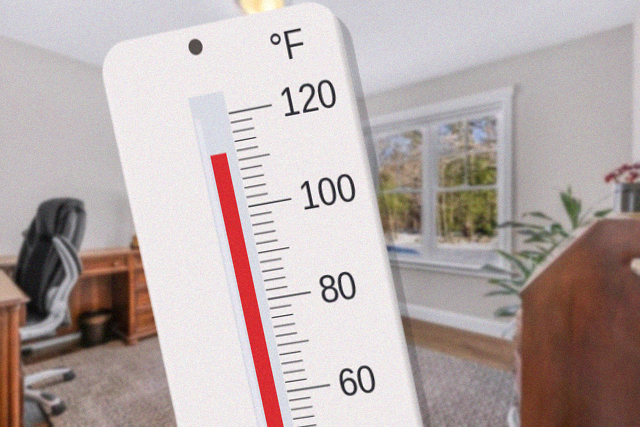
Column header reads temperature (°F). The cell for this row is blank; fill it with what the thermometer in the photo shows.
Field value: 112 °F
